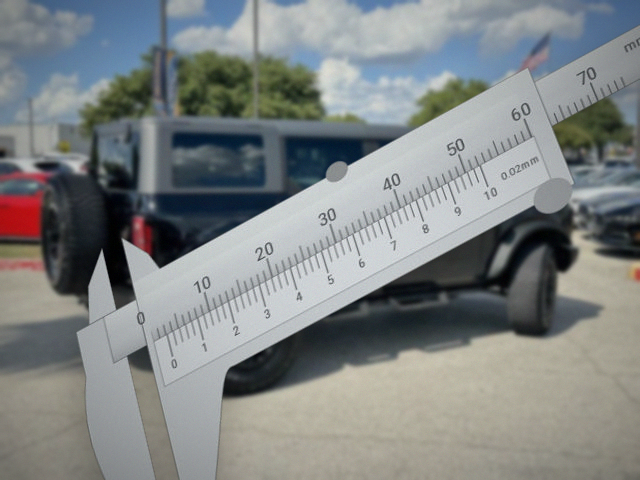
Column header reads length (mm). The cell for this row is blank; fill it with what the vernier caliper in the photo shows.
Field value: 3.2 mm
